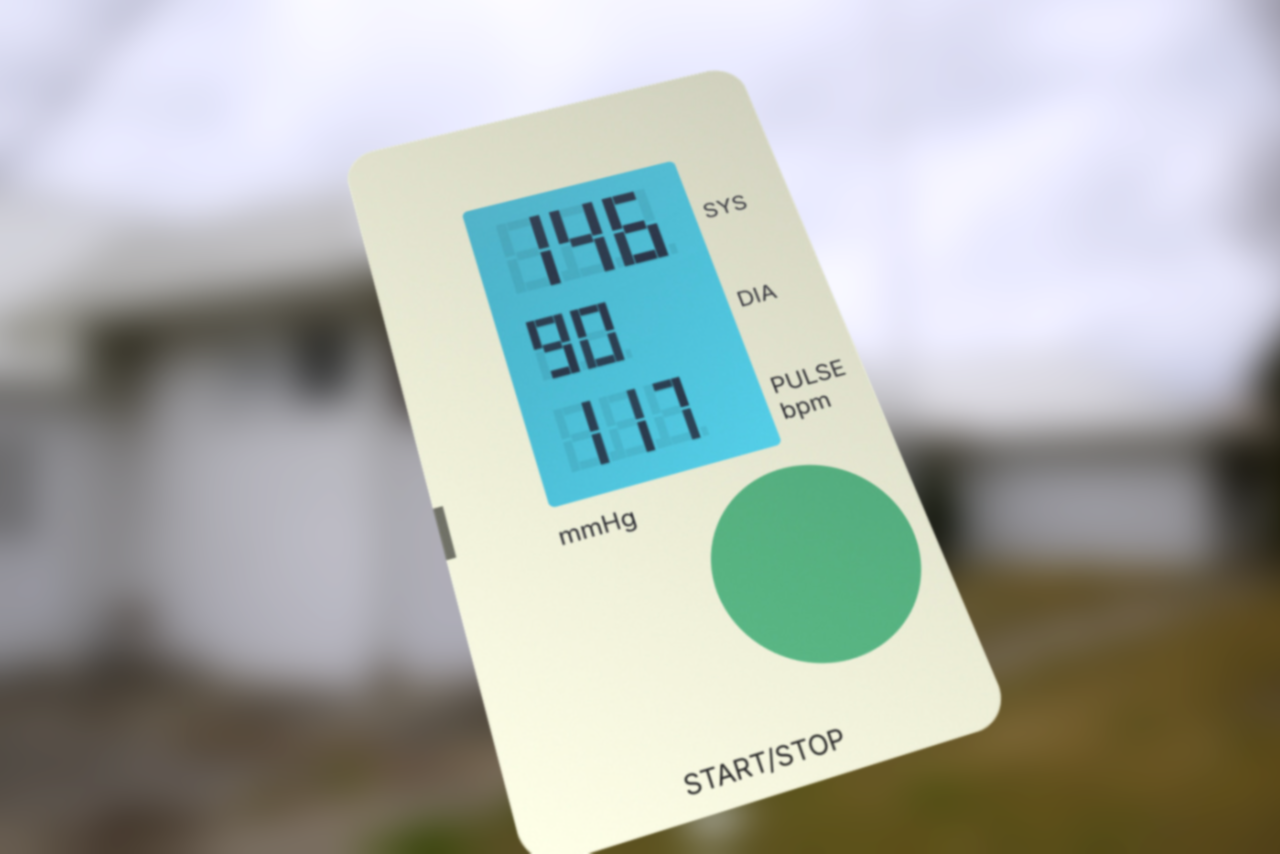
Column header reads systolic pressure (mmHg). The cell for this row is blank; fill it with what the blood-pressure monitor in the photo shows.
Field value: 146 mmHg
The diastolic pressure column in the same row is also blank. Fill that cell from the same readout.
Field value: 90 mmHg
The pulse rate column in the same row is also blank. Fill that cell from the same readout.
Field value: 117 bpm
